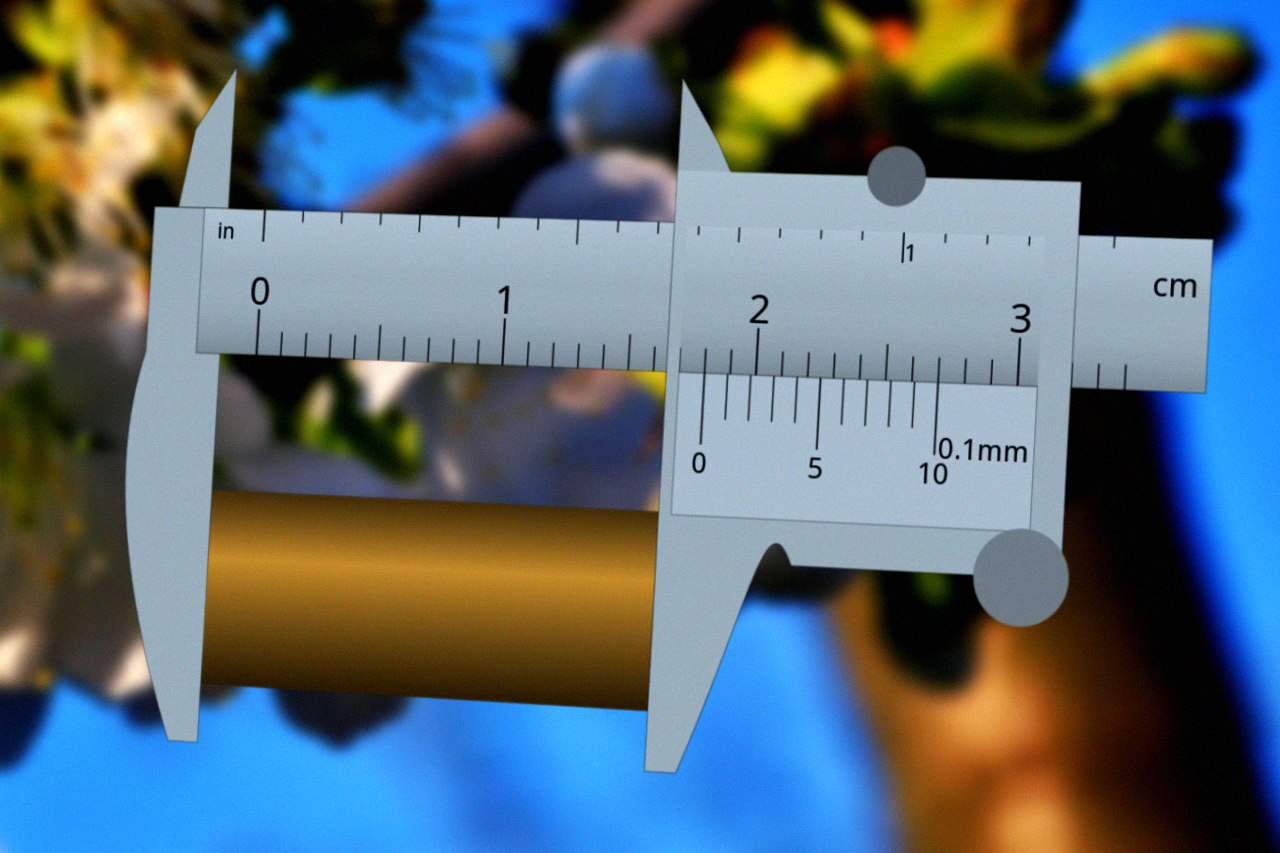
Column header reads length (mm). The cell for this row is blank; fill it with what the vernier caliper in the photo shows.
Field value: 18.0 mm
